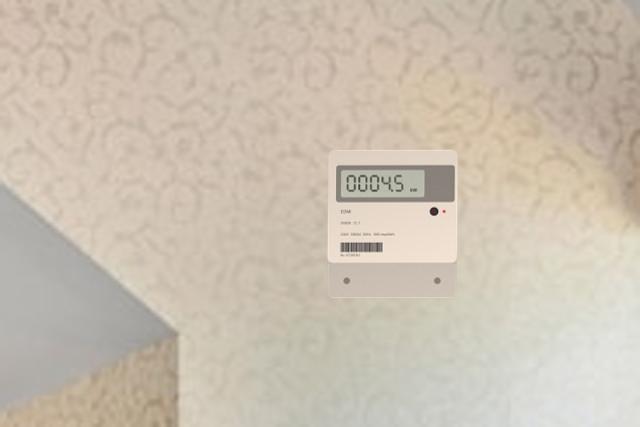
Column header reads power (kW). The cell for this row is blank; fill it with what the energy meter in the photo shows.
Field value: 4.5 kW
